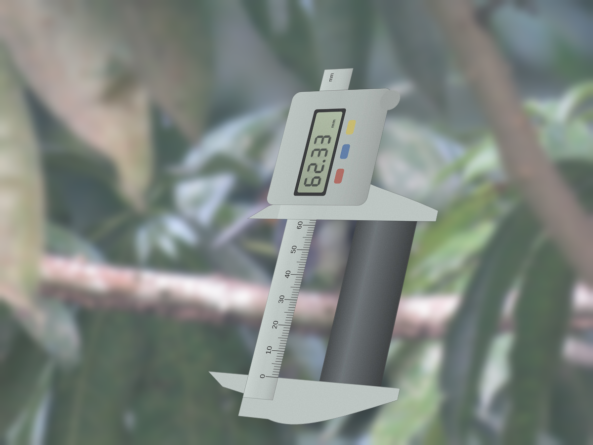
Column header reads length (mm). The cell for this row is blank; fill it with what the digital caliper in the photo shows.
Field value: 62.33 mm
